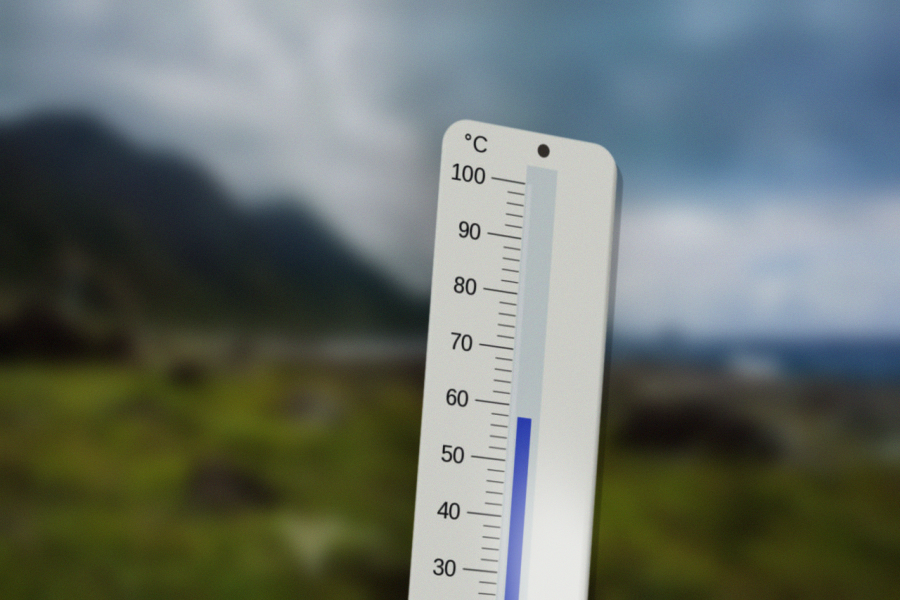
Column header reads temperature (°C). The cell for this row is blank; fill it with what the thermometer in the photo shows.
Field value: 58 °C
